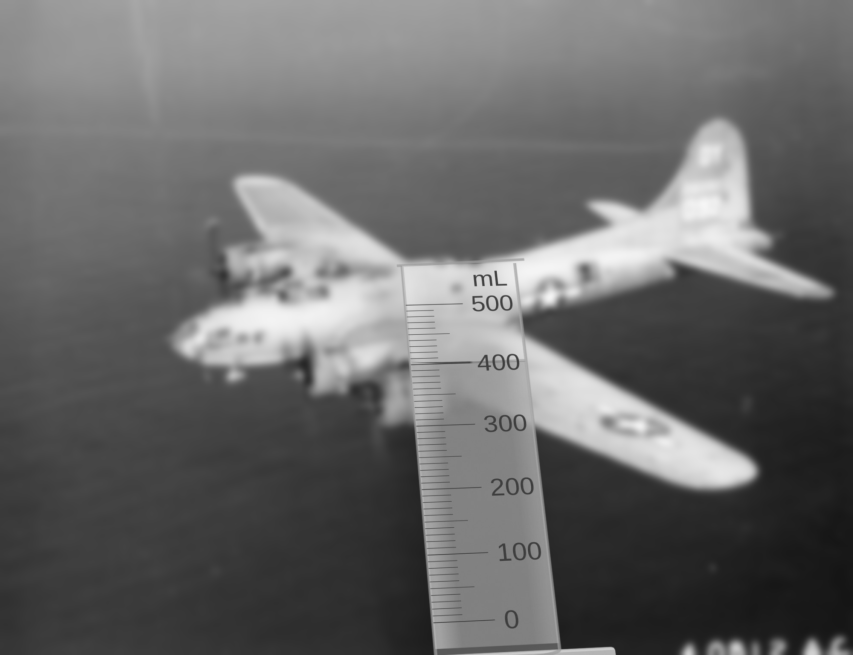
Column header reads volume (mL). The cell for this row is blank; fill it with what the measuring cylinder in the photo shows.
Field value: 400 mL
